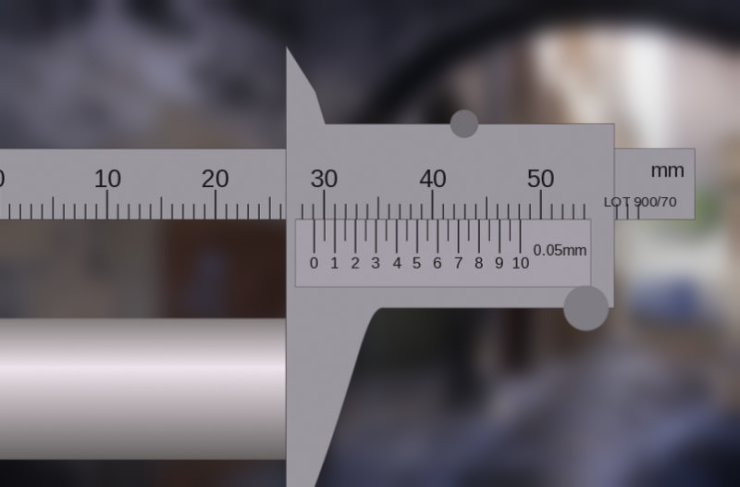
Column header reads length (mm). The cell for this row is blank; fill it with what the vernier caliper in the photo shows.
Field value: 29.1 mm
